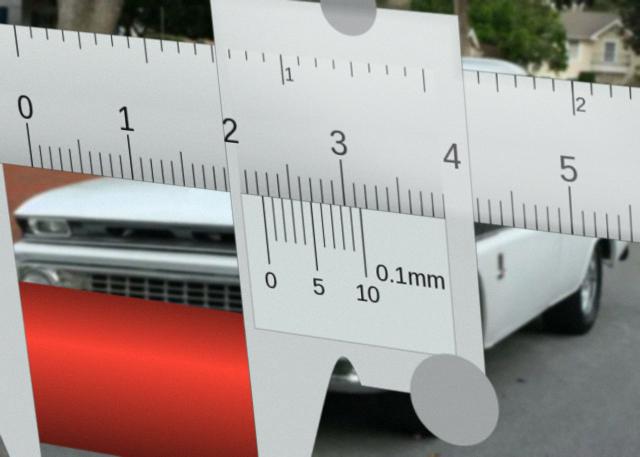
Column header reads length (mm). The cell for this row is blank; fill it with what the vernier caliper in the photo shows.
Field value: 22.4 mm
